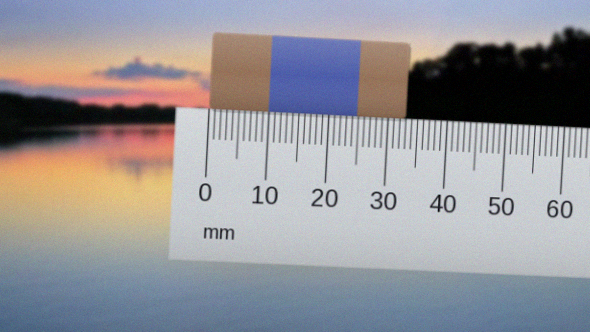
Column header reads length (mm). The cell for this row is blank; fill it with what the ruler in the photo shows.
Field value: 33 mm
